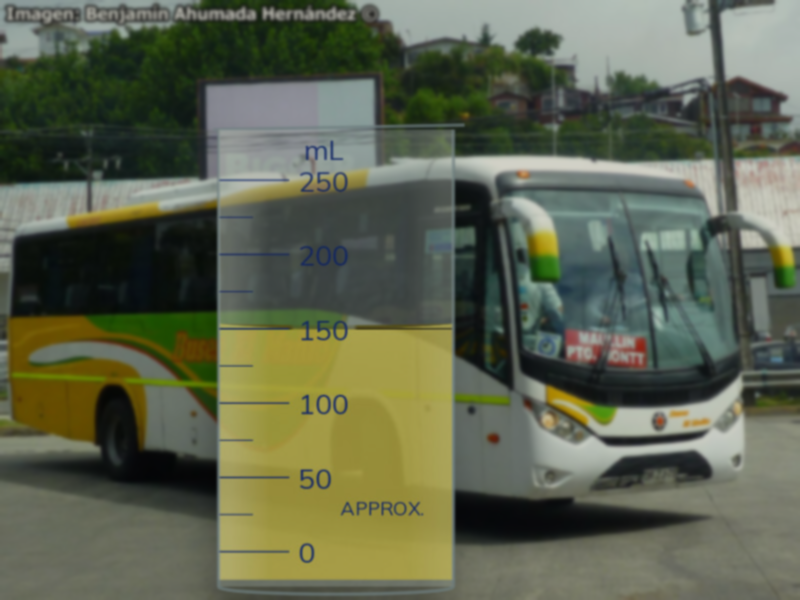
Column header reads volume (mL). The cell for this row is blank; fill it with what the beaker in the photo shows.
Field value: 150 mL
